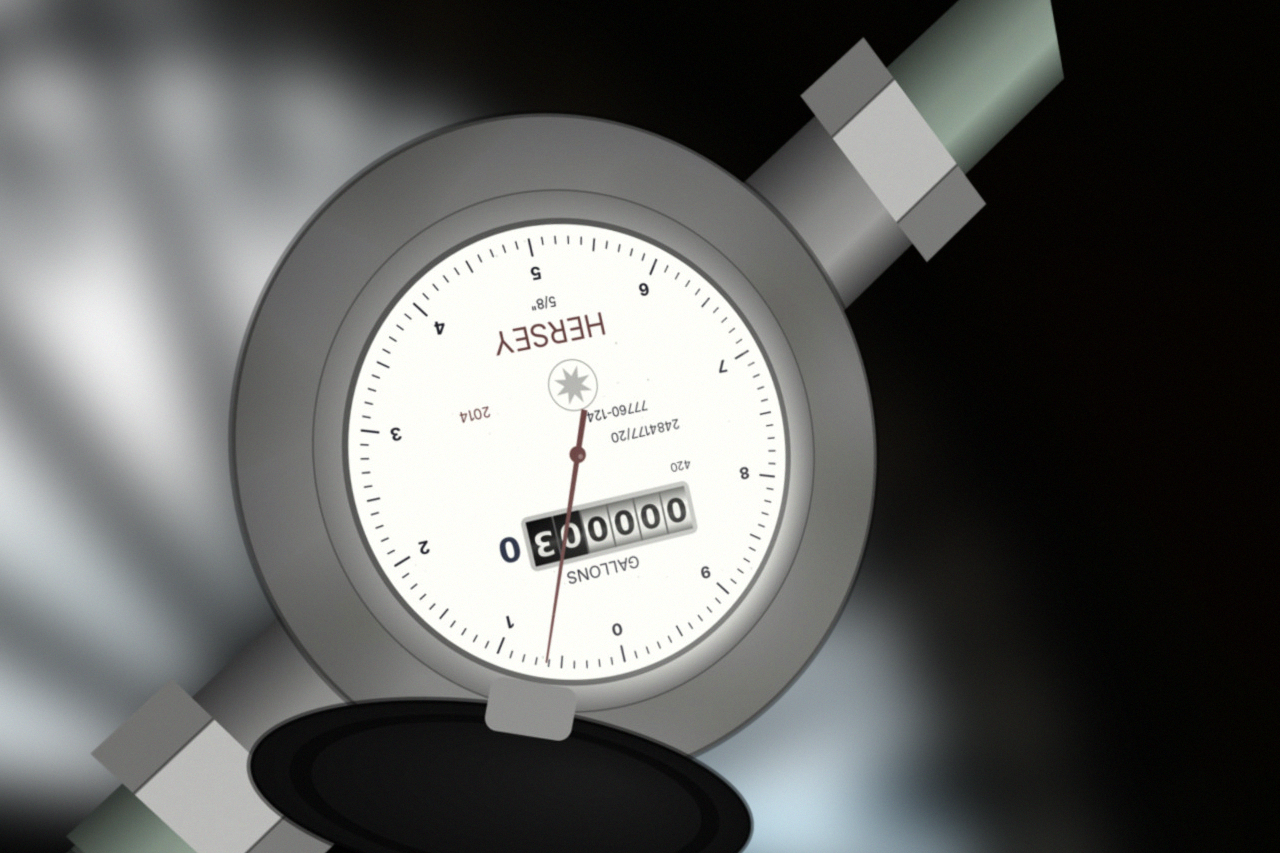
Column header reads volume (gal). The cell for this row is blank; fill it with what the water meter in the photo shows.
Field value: 30.6 gal
